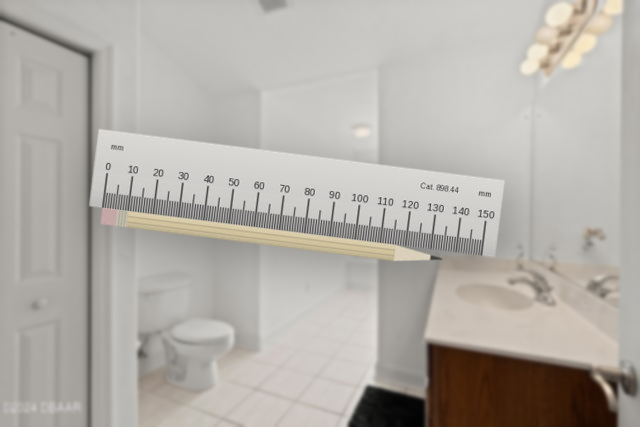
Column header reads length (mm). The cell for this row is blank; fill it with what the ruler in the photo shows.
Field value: 135 mm
